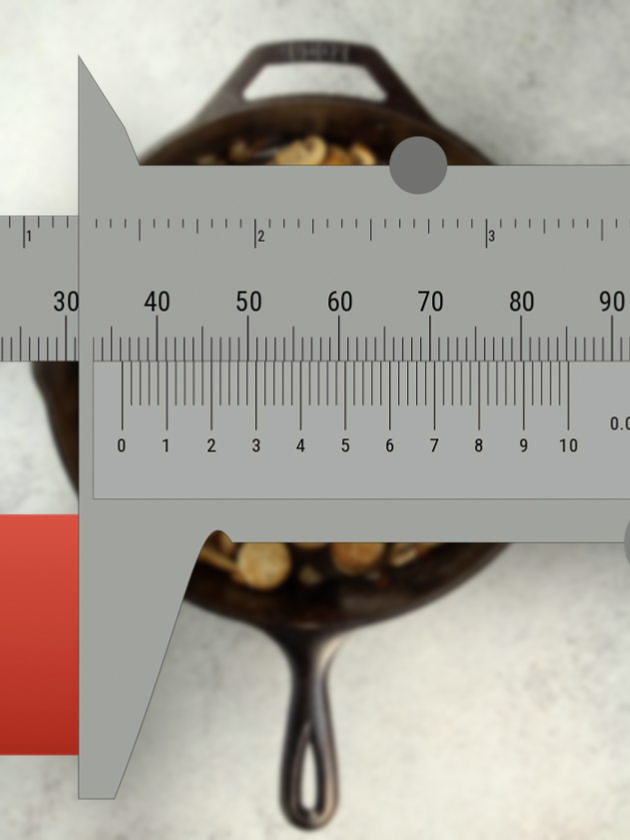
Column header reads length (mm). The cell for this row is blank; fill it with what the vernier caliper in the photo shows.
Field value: 36.2 mm
